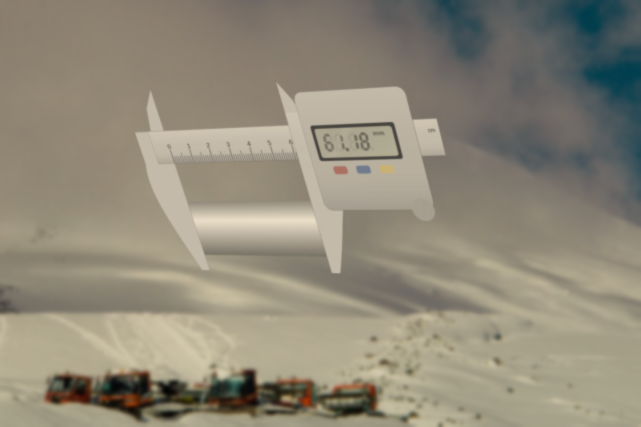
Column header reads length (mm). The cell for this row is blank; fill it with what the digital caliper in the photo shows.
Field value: 61.18 mm
